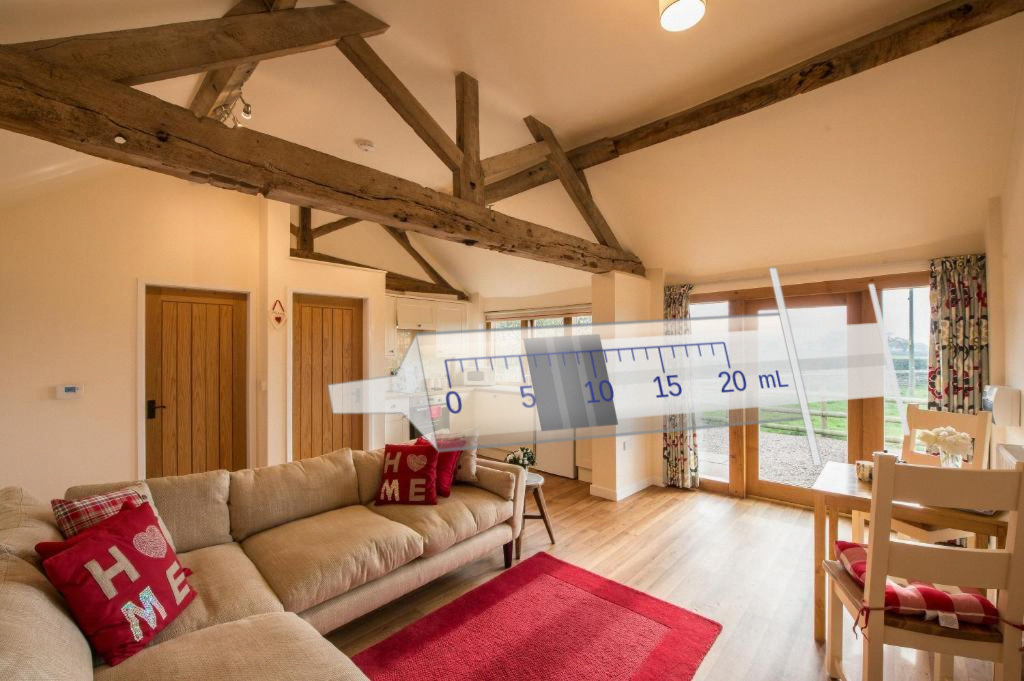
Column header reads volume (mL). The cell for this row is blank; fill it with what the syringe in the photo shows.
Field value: 5.5 mL
